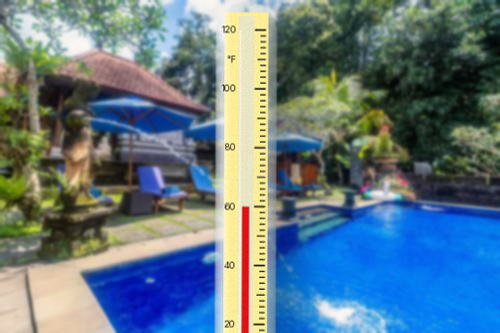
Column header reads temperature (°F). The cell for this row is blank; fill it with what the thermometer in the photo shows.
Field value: 60 °F
